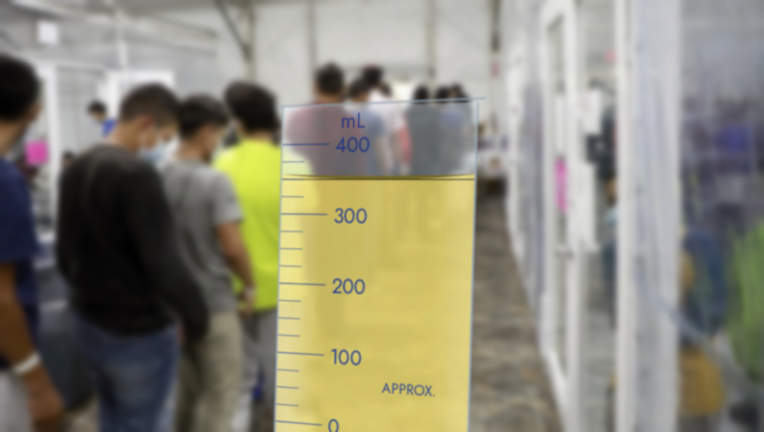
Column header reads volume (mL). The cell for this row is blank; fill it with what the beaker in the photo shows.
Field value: 350 mL
